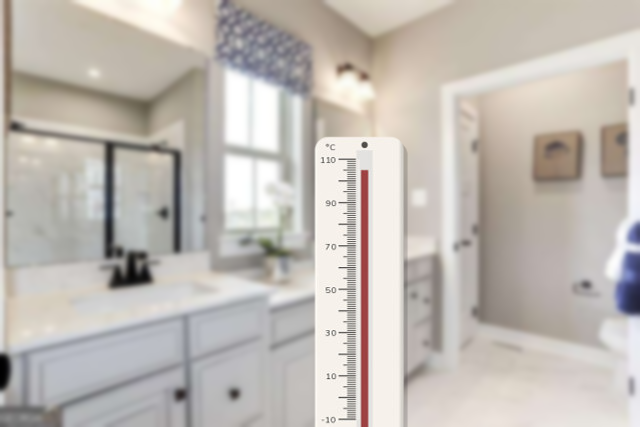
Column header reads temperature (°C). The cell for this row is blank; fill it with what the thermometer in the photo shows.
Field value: 105 °C
